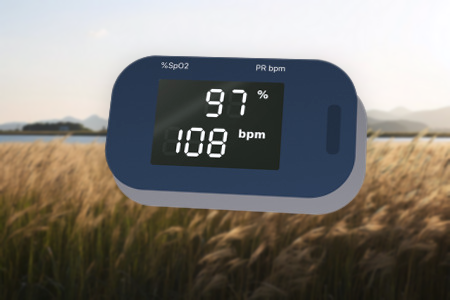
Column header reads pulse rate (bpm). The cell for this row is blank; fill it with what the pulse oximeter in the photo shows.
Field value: 108 bpm
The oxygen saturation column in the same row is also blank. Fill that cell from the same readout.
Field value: 97 %
